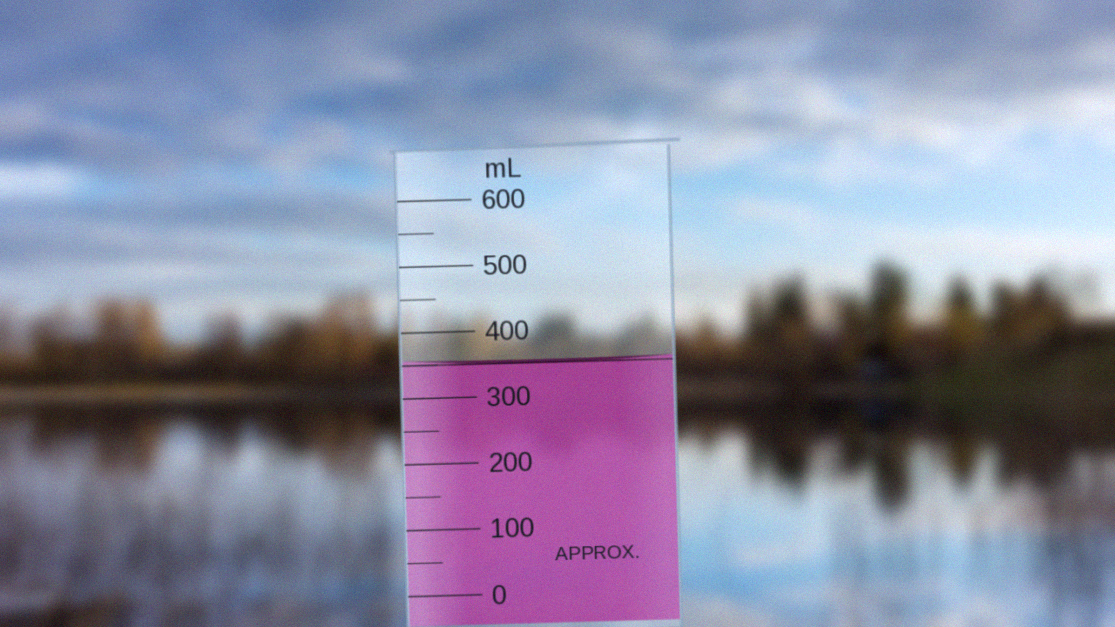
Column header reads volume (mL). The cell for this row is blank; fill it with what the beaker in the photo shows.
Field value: 350 mL
